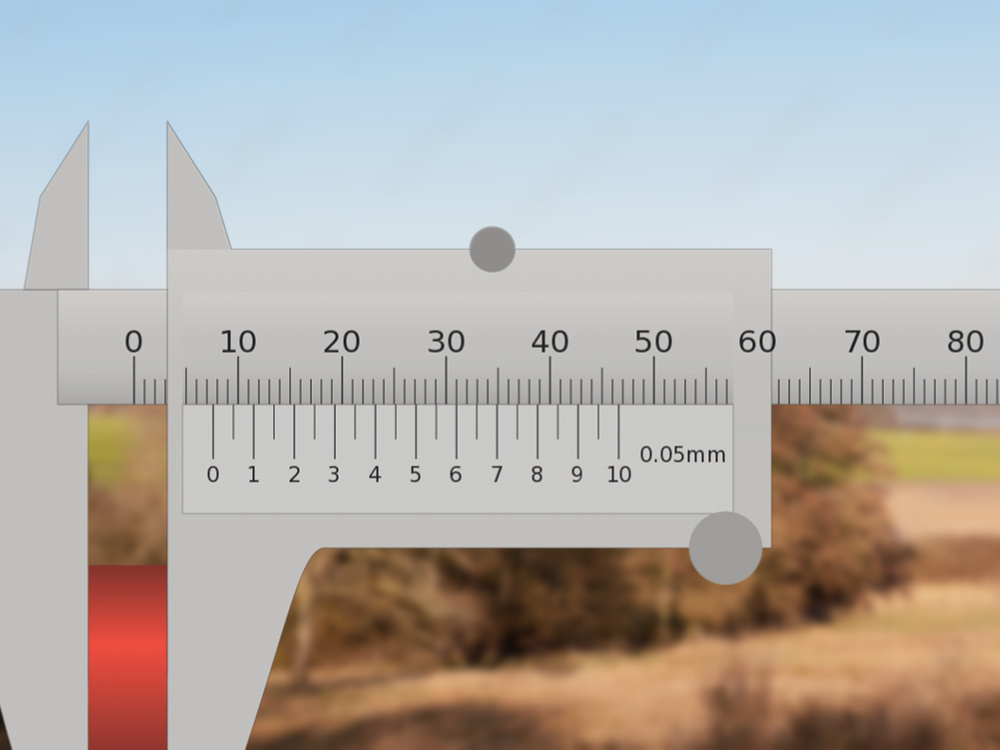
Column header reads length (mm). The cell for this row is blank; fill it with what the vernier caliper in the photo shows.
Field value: 7.6 mm
